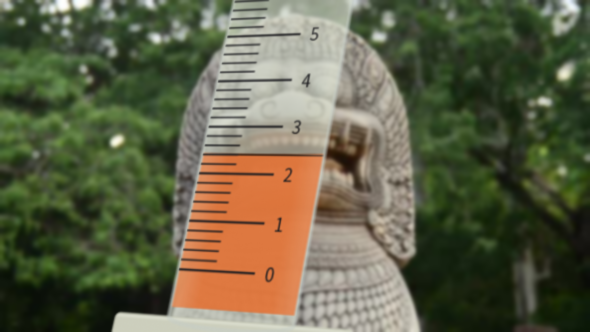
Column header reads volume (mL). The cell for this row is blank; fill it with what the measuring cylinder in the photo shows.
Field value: 2.4 mL
